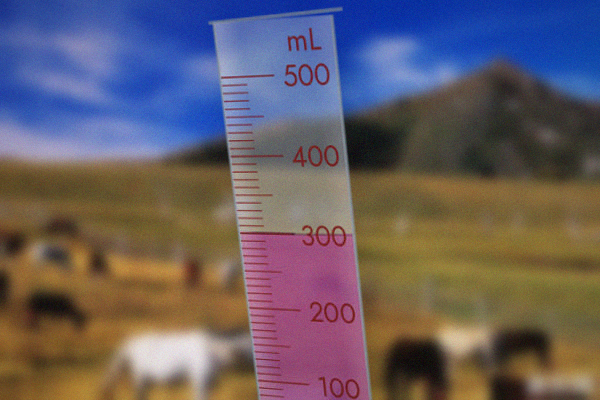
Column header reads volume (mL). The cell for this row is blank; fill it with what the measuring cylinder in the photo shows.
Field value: 300 mL
